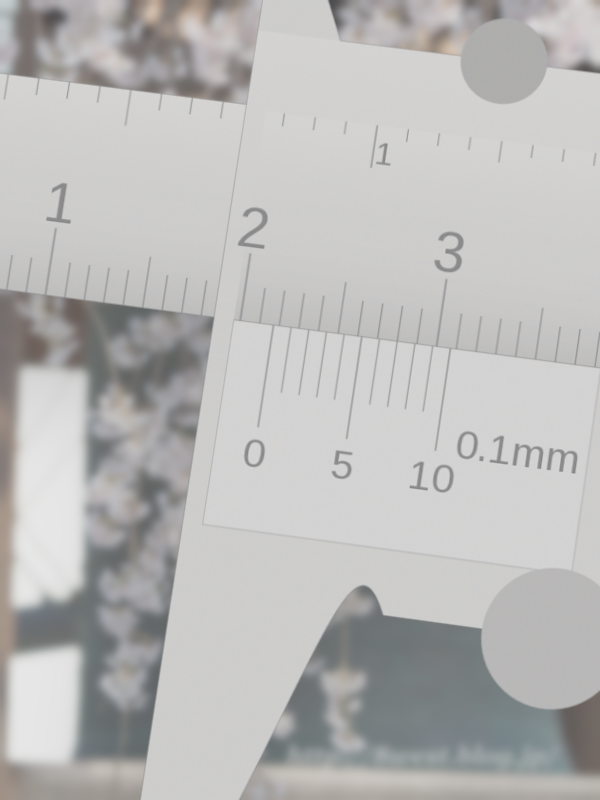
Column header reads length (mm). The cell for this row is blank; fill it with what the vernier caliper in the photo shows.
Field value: 21.7 mm
